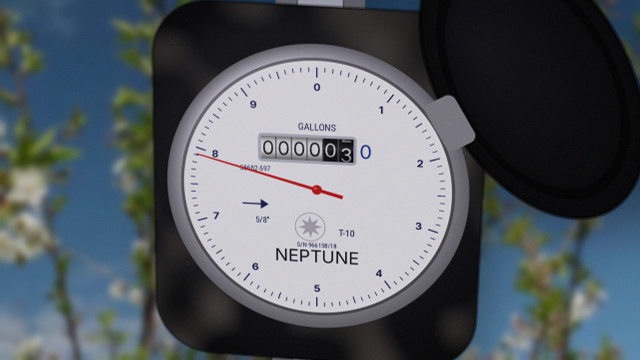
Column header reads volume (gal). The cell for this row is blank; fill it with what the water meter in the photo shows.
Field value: 27.9 gal
